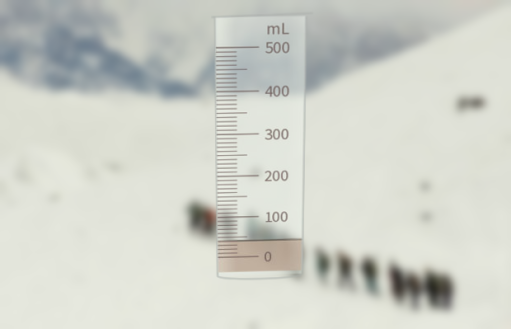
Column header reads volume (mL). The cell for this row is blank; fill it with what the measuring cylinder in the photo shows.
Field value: 40 mL
